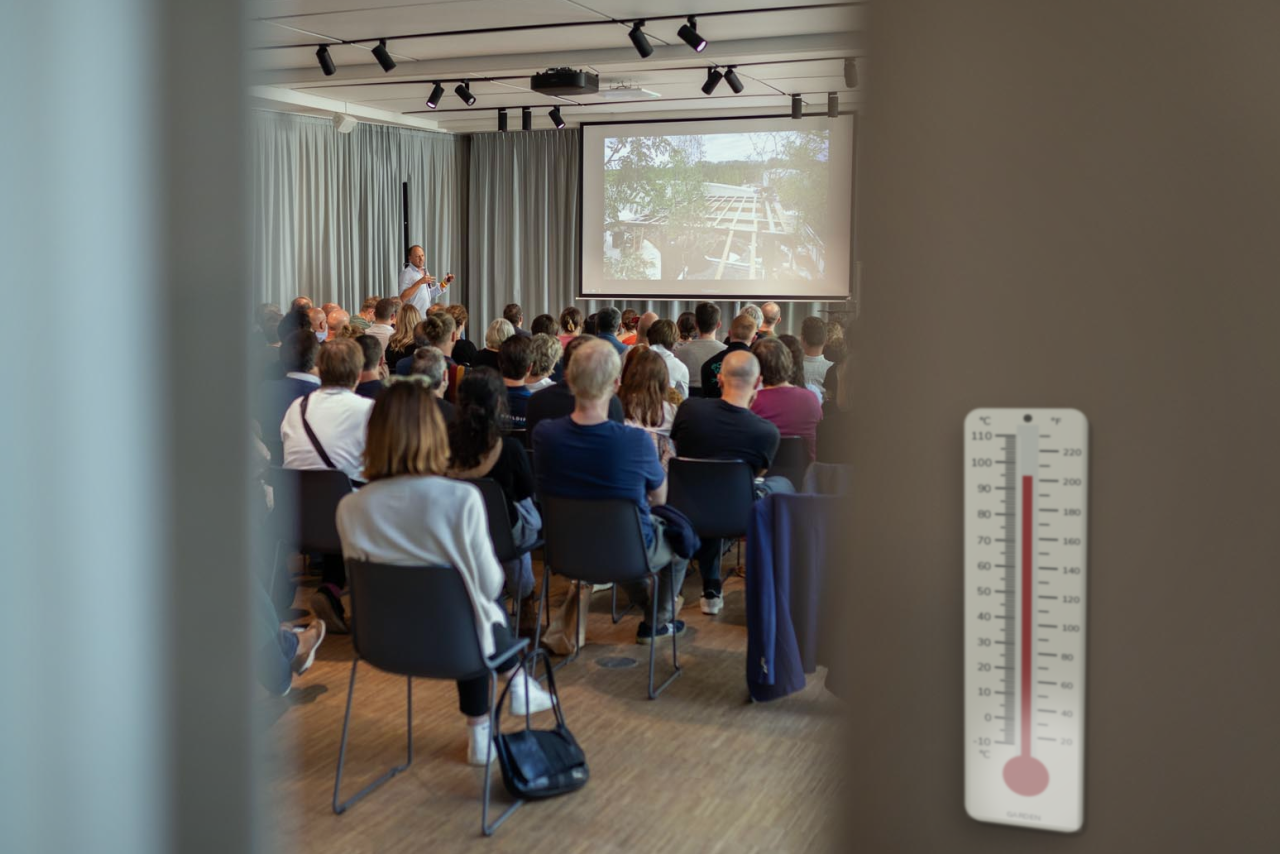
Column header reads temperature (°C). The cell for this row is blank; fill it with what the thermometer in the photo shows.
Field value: 95 °C
